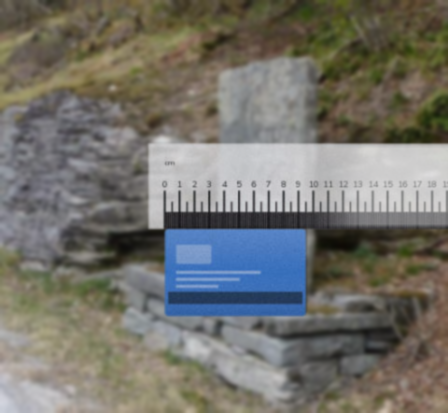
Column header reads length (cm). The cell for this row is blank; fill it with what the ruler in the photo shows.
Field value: 9.5 cm
